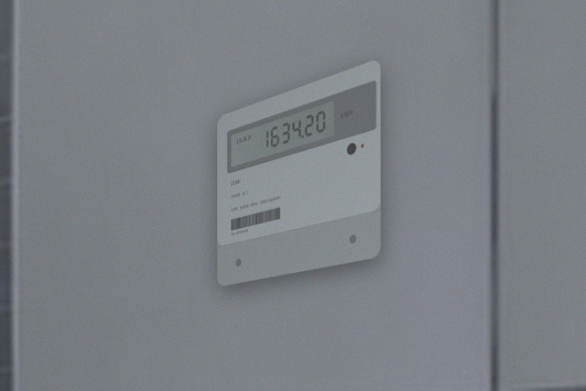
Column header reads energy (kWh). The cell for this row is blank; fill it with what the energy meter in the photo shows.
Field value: 1634.20 kWh
